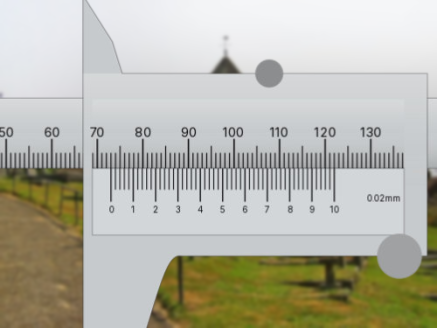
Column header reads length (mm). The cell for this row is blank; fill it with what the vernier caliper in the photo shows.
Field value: 73.0 mm
